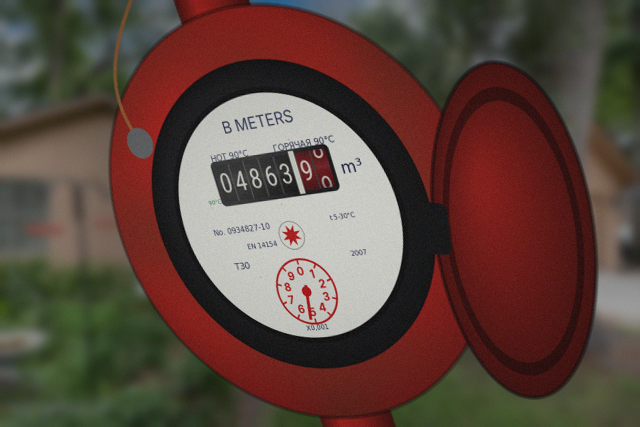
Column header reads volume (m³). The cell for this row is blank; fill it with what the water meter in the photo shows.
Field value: 4863.985 m³
